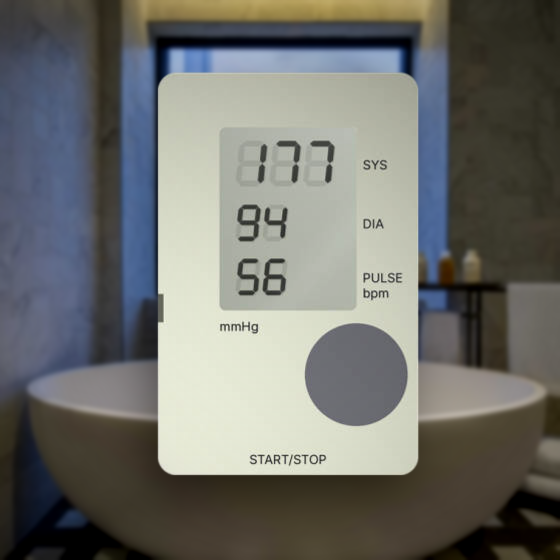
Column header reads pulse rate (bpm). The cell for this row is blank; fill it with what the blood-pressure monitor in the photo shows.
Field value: 56 bpm
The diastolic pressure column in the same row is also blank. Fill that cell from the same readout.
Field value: 94 mmHg
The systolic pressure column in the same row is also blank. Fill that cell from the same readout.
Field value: 177 mmHg
